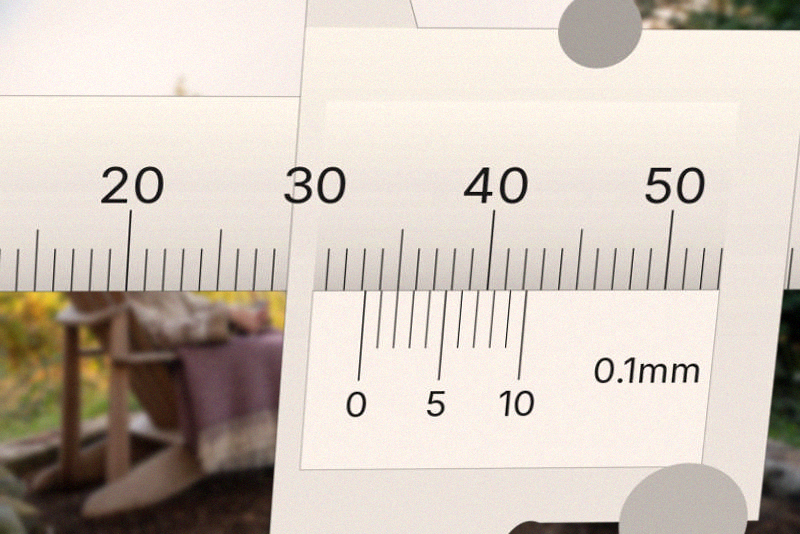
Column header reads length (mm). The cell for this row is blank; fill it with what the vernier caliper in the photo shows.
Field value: 33.2 mm
